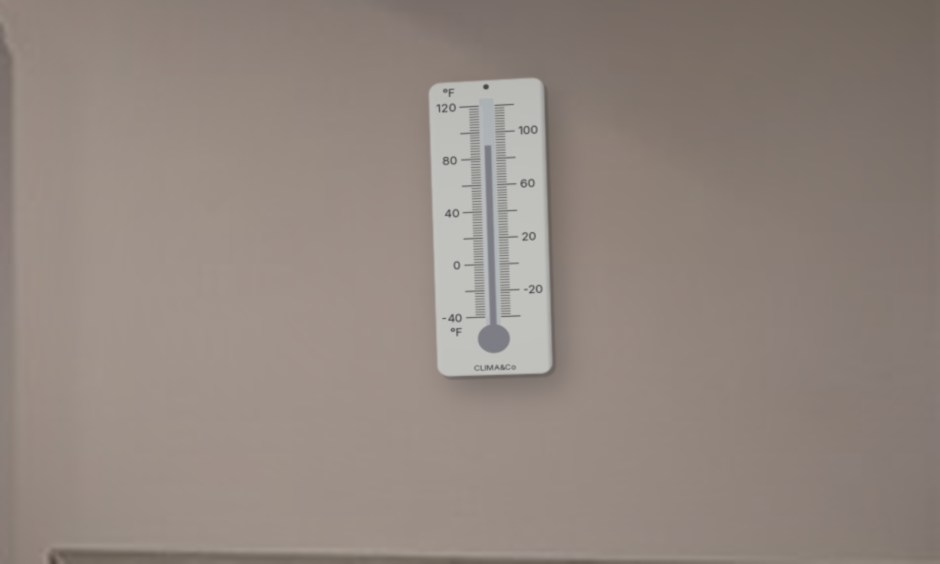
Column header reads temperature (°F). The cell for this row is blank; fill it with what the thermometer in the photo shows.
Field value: 90 °F
